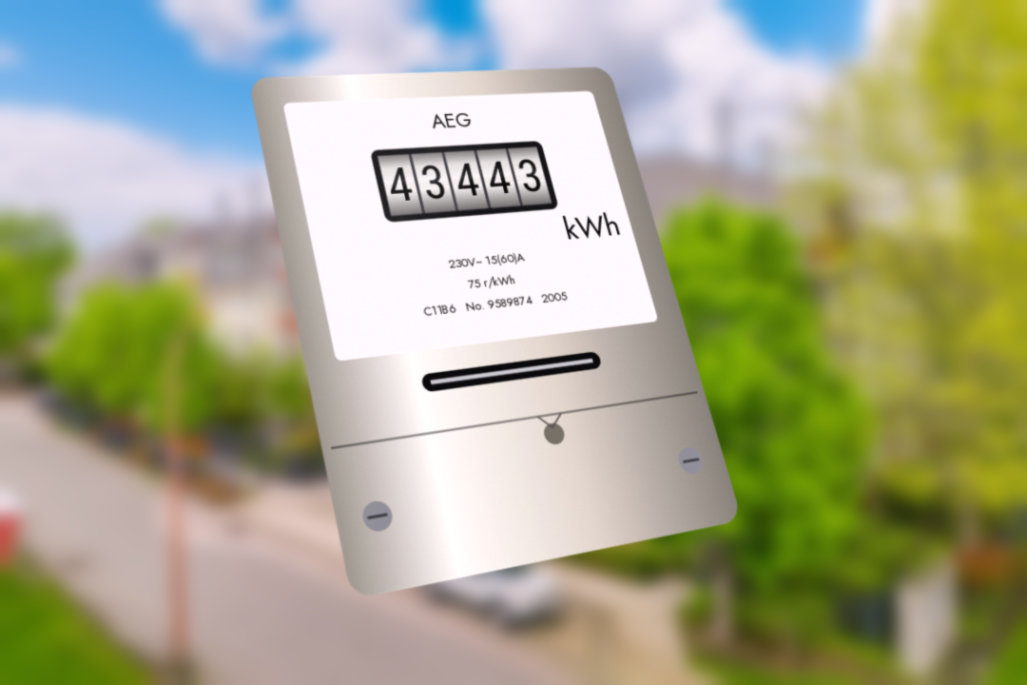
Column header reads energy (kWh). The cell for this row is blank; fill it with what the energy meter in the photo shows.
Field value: 43443 kWh
